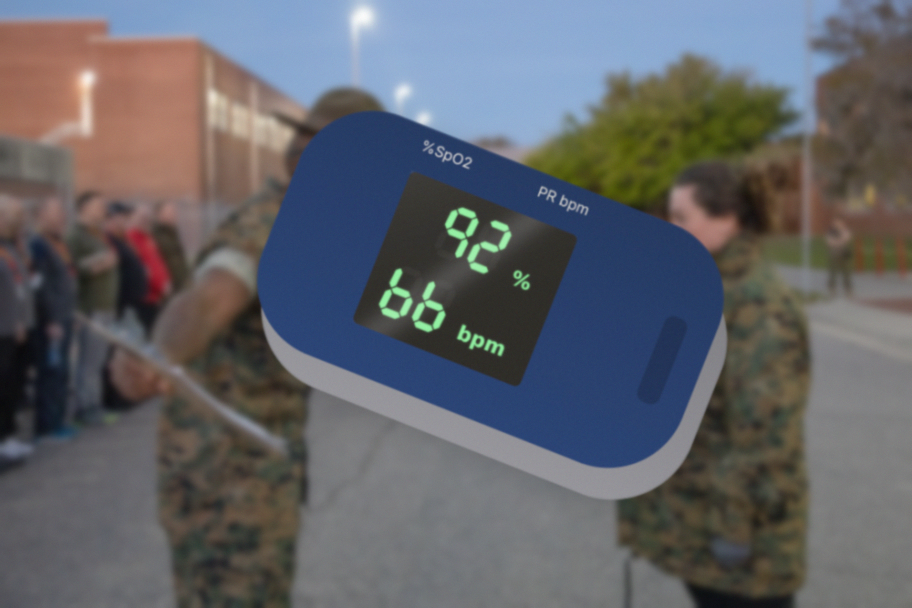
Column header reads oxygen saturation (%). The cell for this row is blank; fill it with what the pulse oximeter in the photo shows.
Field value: 92 %
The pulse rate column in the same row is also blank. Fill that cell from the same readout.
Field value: 66 bpm
